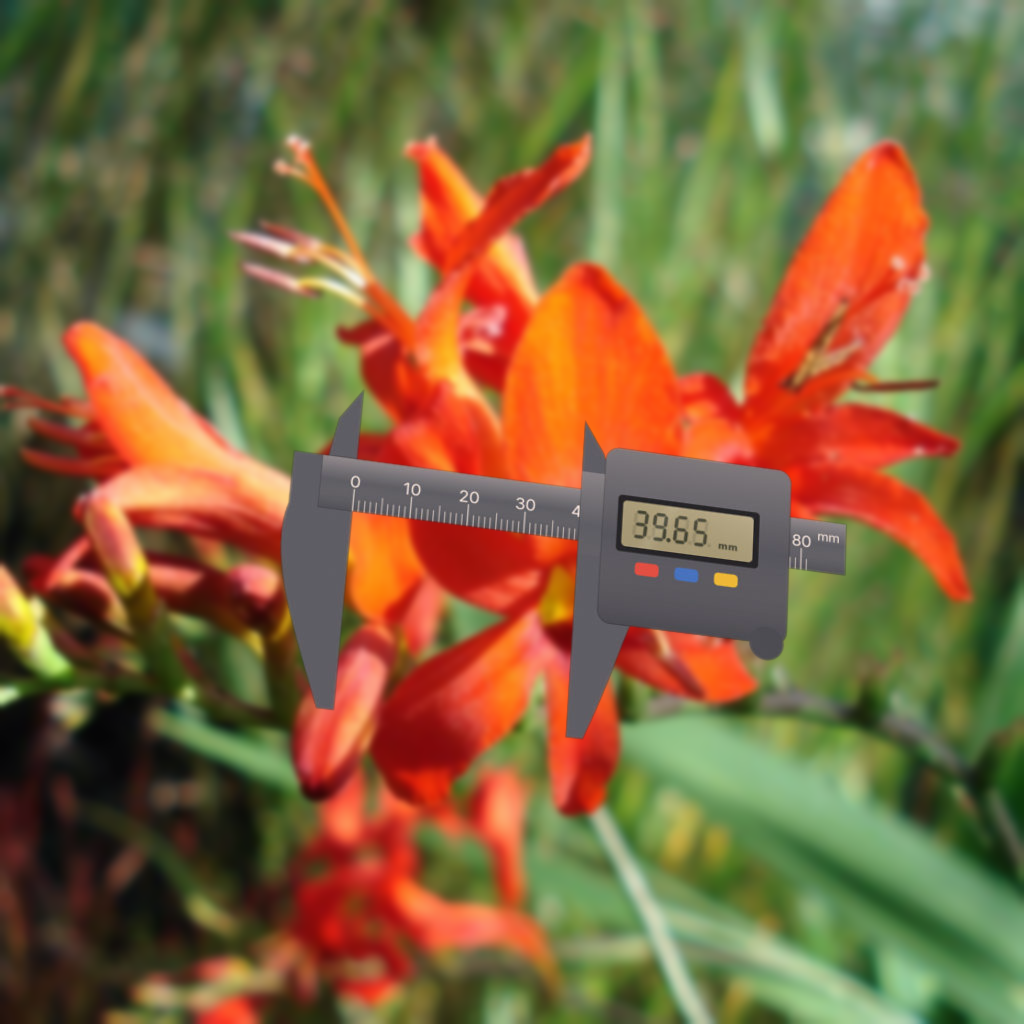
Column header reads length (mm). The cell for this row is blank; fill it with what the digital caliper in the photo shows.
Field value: 39.65 mm
